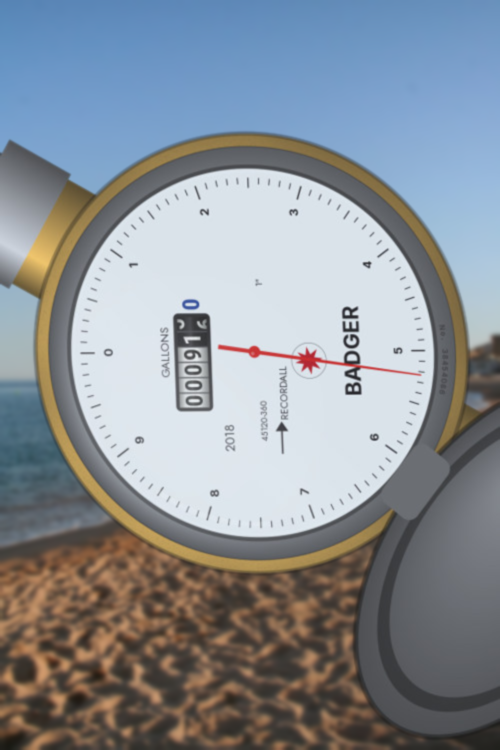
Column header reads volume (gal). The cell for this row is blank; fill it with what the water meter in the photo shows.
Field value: 9155.2 gal
